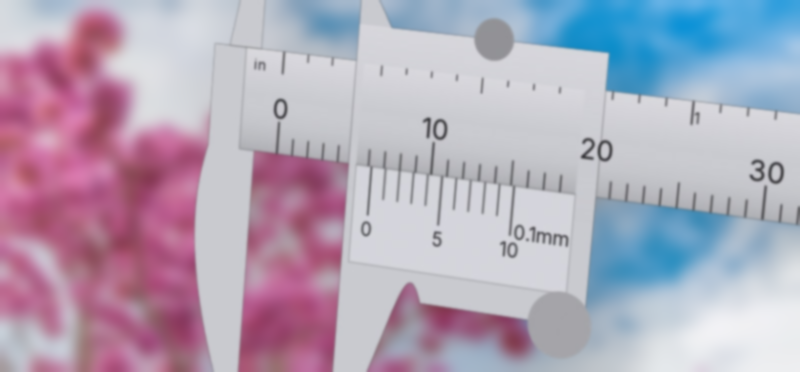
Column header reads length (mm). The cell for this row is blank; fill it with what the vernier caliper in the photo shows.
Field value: 6.2 mm
